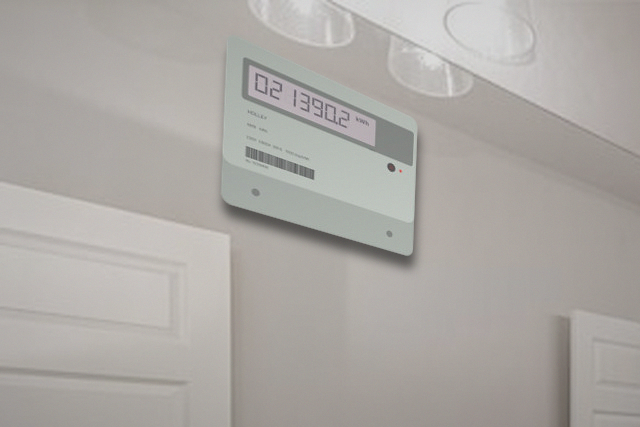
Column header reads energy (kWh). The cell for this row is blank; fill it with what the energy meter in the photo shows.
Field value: 21390.2 kWh
